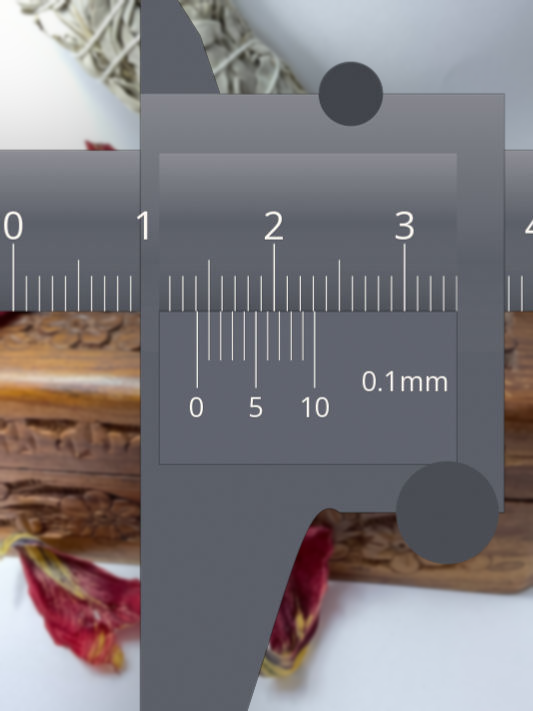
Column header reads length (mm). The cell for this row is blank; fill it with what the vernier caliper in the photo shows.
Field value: 14.1 mm
